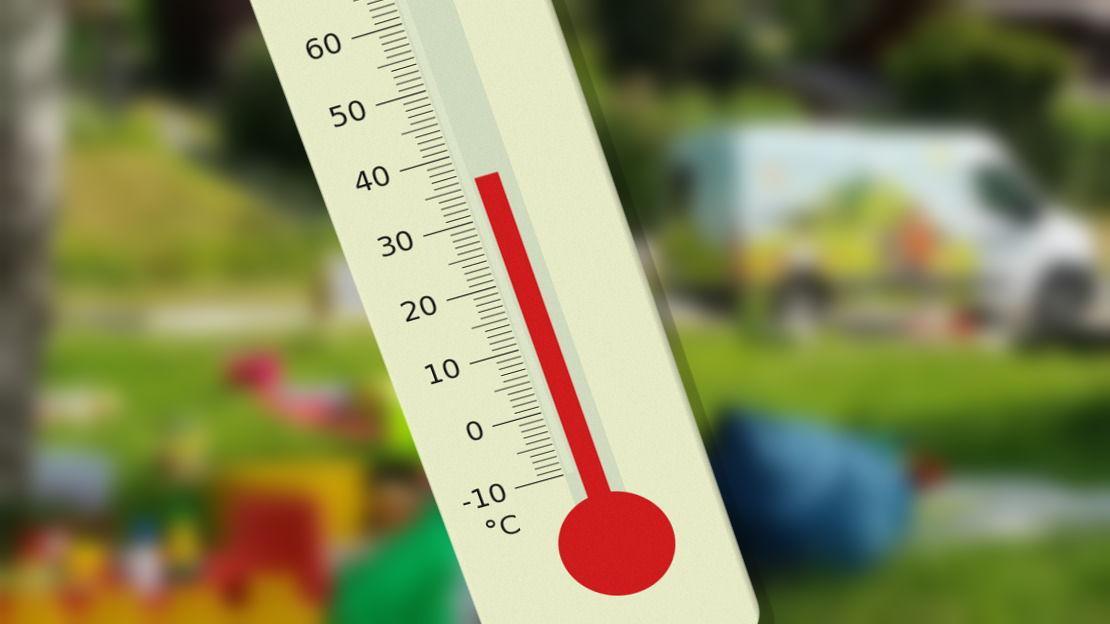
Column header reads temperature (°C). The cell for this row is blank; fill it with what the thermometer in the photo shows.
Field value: 36 °C
